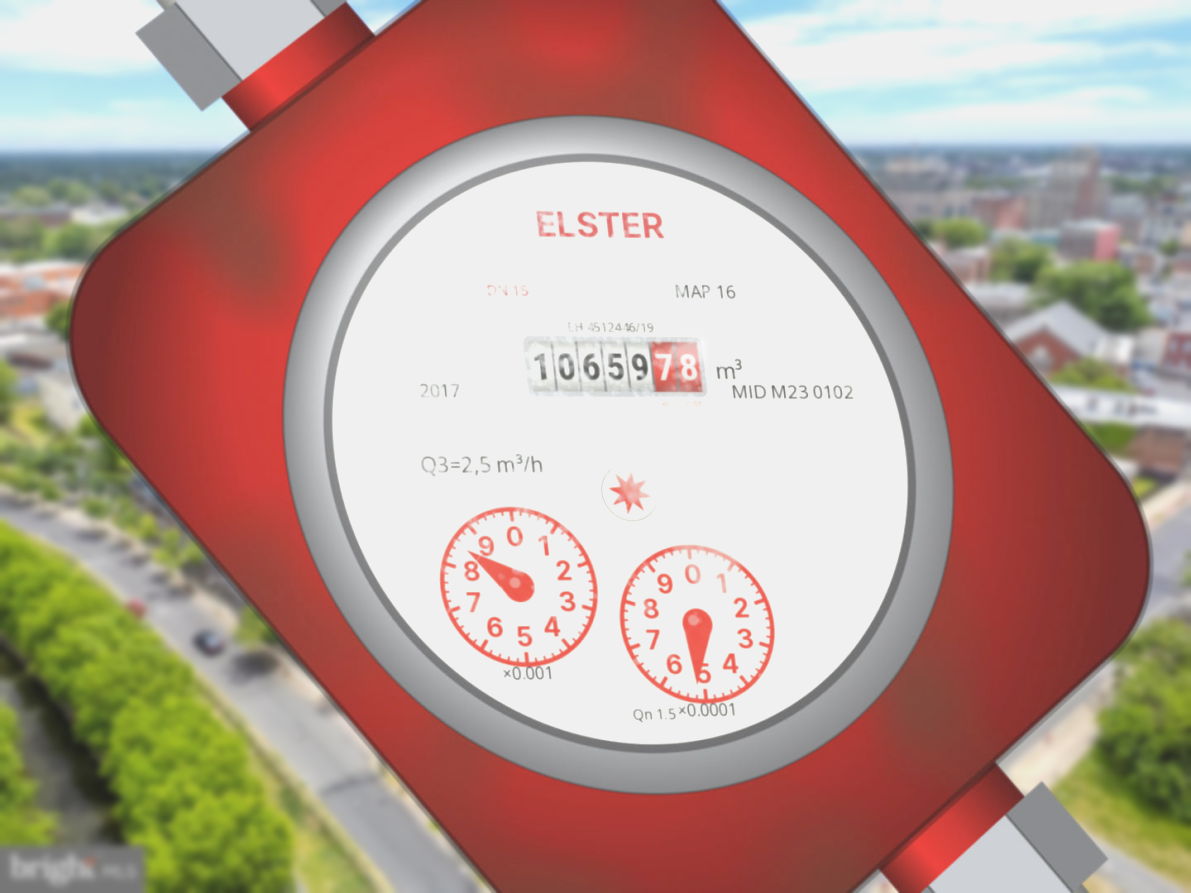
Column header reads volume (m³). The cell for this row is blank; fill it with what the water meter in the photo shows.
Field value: 10659.7885 m³
